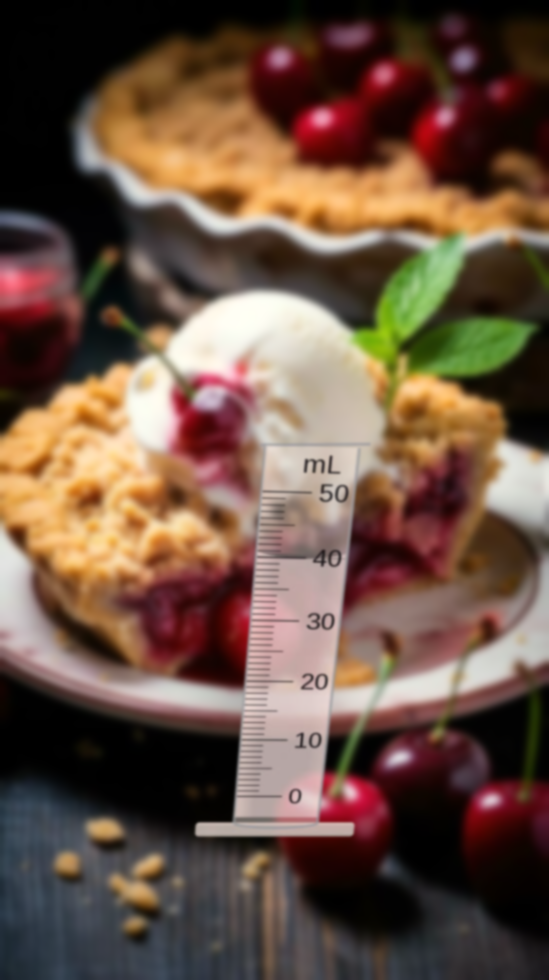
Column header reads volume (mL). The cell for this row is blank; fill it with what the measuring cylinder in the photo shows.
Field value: 40 mL
